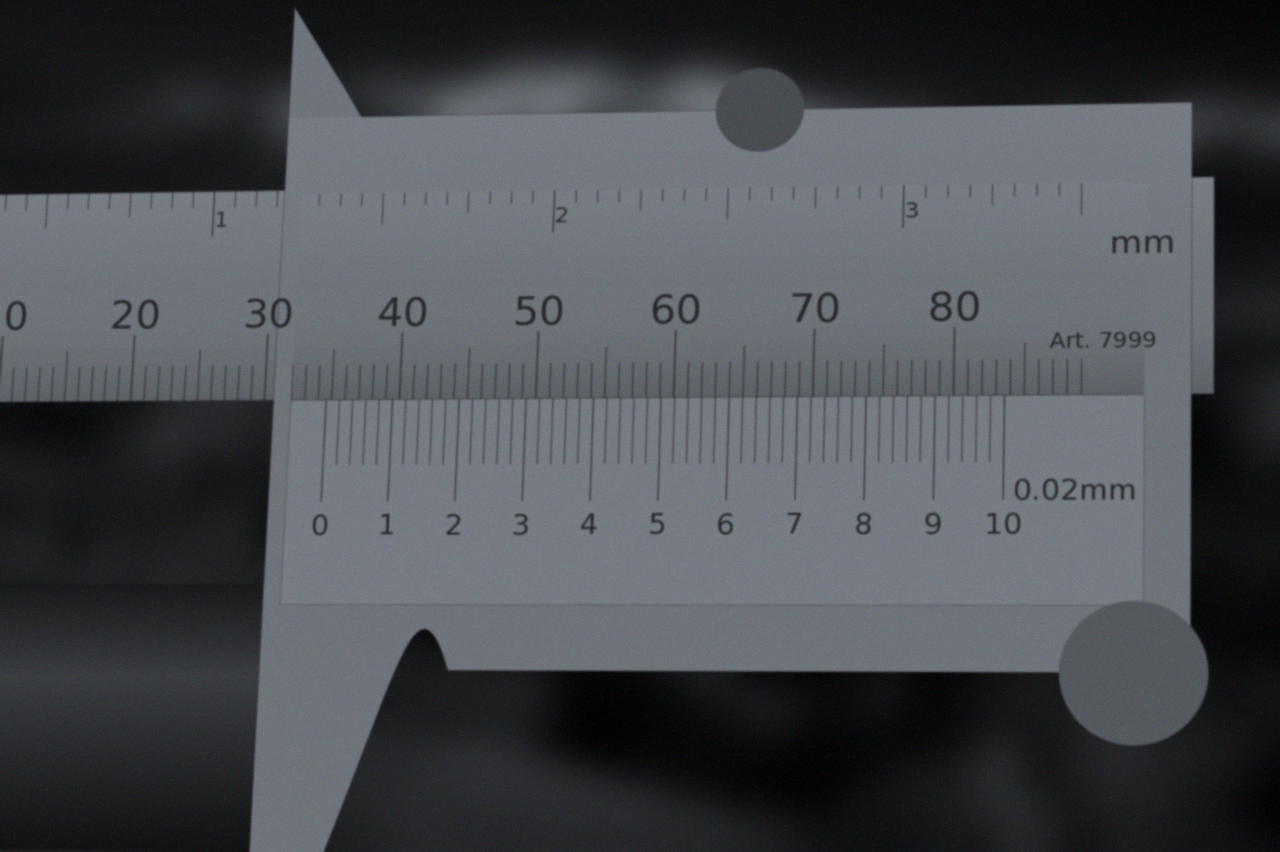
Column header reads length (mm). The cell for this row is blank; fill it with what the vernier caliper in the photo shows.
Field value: 34.6 mm
